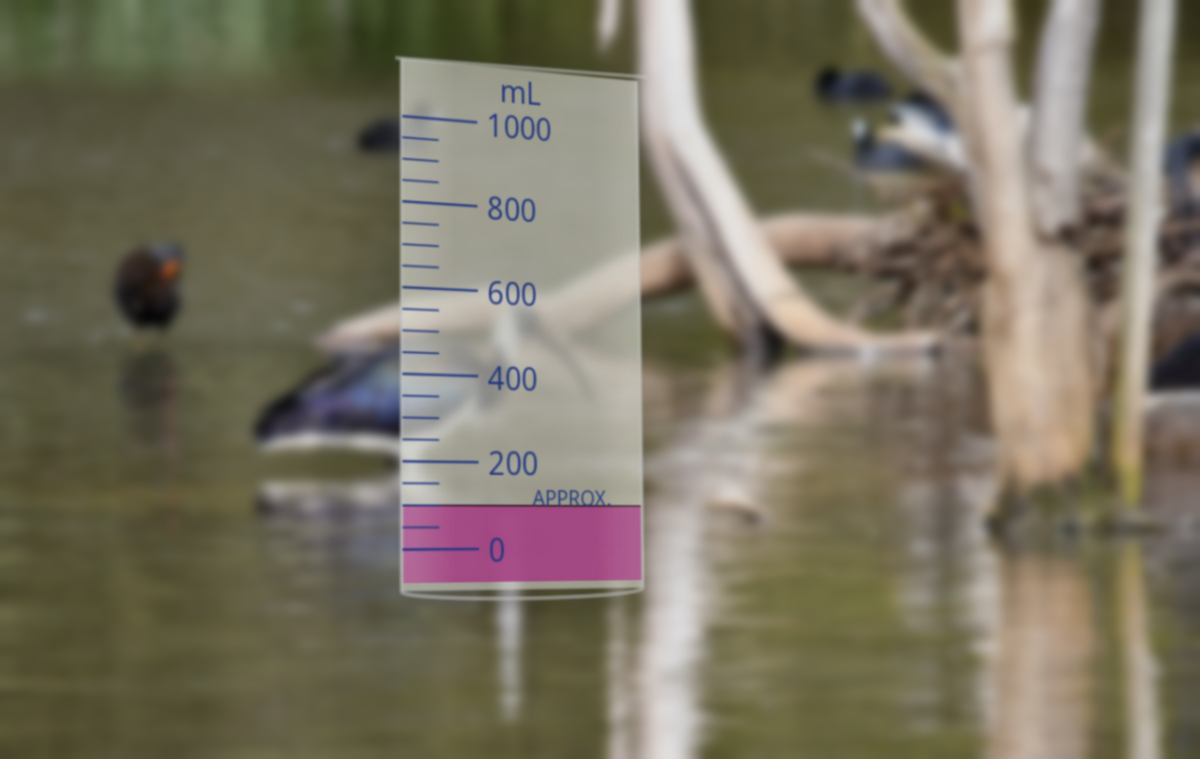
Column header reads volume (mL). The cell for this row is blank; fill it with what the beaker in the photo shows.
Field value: 100 mL
